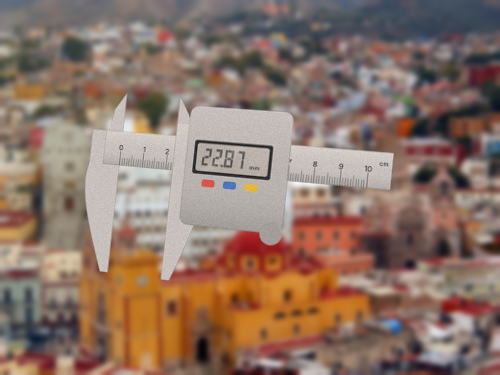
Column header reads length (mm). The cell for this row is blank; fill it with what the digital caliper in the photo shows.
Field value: 22.87 mm
